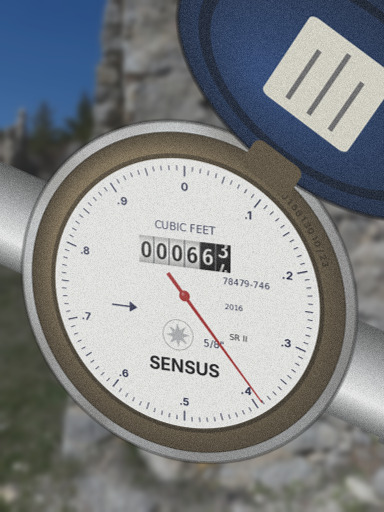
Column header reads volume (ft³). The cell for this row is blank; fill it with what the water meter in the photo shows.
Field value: 663.39 ft³
